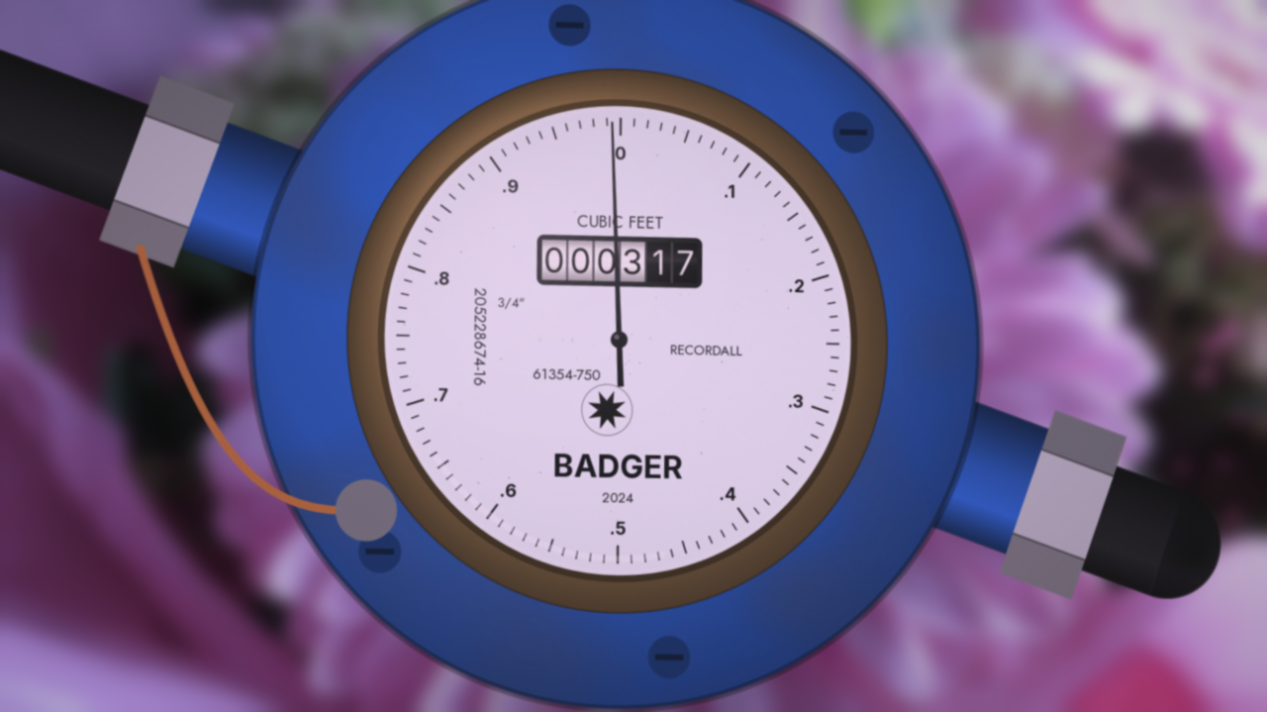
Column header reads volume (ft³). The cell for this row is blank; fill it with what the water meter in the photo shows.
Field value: 316.99 ft³
